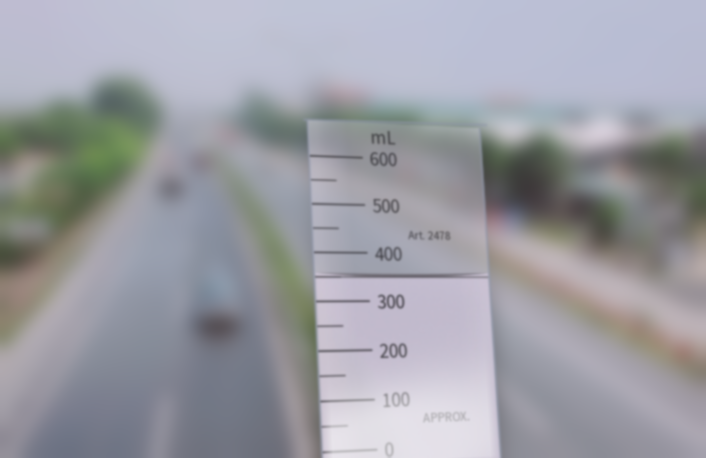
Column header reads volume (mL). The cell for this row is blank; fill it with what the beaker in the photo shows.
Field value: 350 mL
